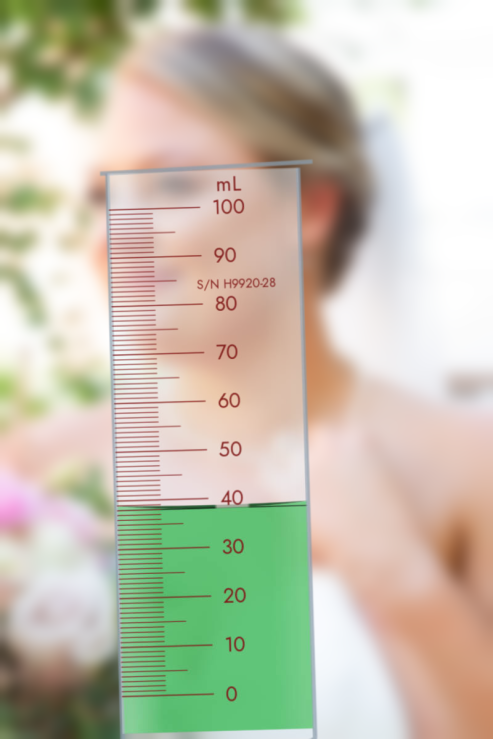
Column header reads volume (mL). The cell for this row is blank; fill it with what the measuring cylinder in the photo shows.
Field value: 38 mL
